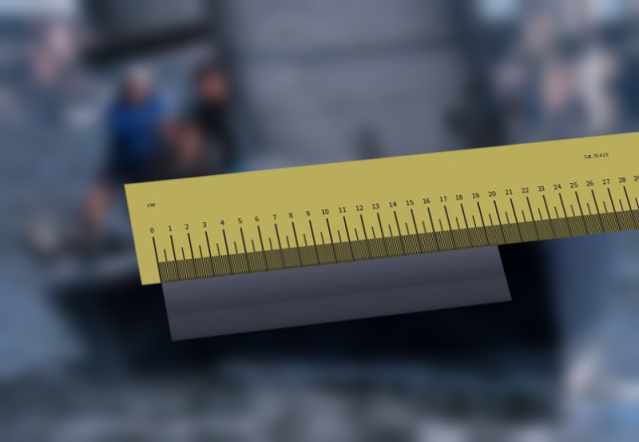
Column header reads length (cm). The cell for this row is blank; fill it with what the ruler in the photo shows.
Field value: 19.5 cm
